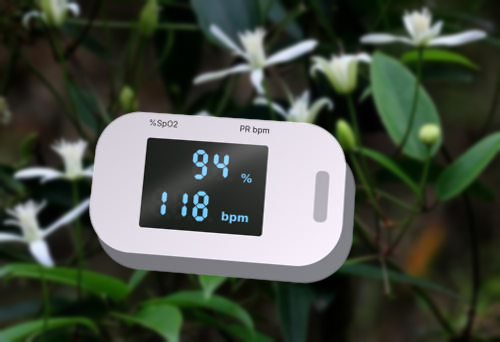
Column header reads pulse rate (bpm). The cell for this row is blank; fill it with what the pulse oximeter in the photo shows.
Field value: 118 bpm
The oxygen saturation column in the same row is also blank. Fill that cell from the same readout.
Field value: 94 %
